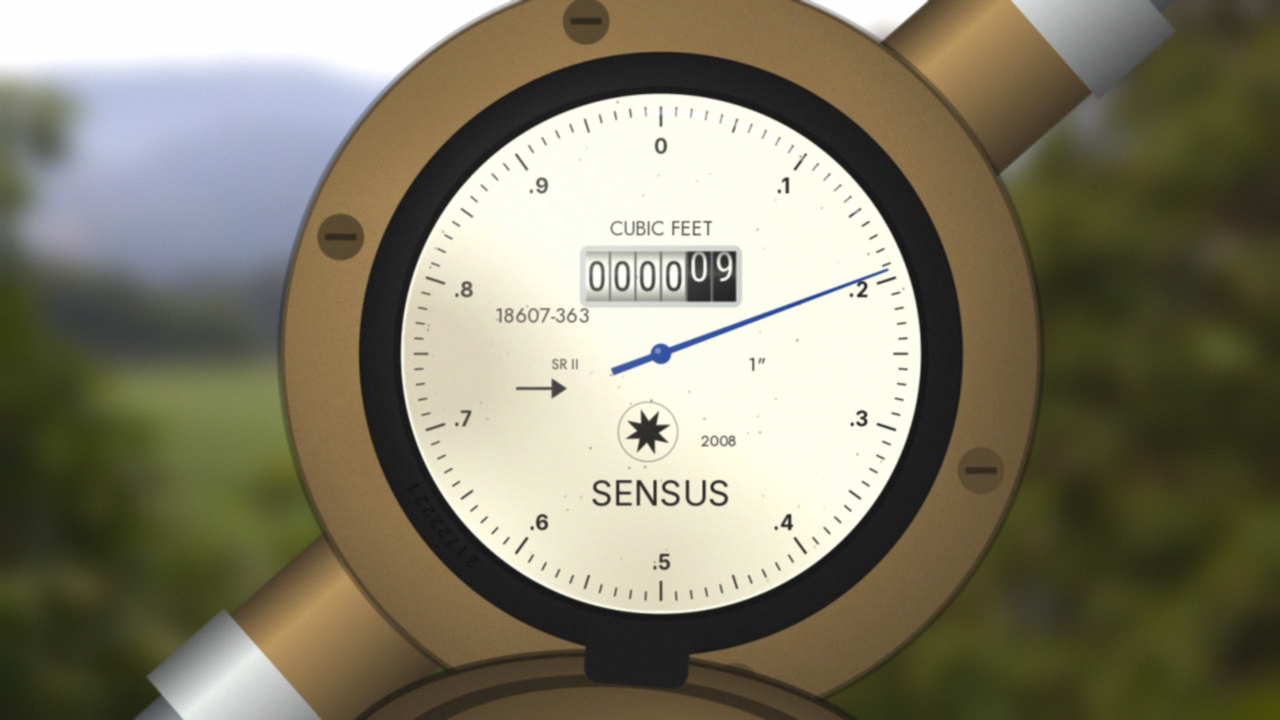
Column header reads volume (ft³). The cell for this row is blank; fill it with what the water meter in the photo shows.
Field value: 9.19 ft³
